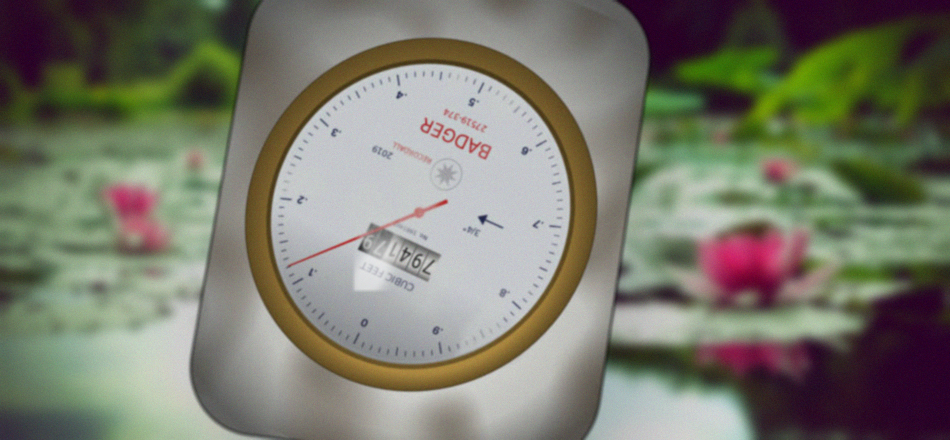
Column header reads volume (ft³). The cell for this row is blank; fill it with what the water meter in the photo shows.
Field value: 794179.12 ft³
